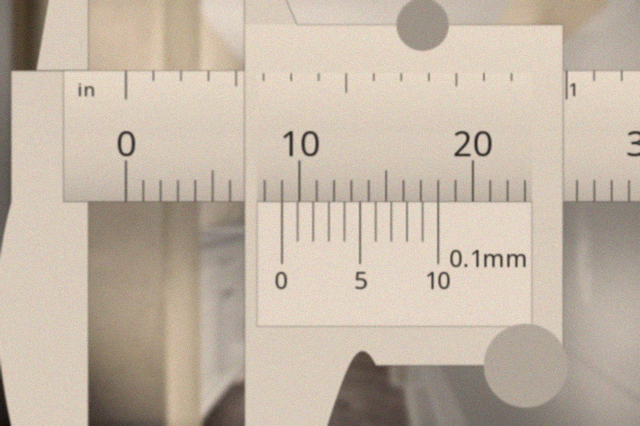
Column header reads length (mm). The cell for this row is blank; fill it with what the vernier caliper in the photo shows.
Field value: 9.0 mm
